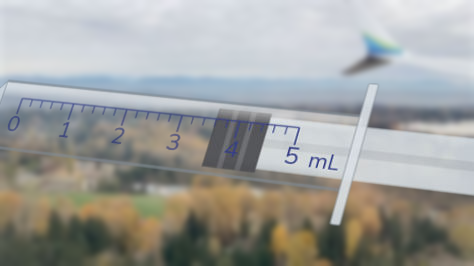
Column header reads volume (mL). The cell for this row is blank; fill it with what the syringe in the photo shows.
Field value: 3.6 mL
